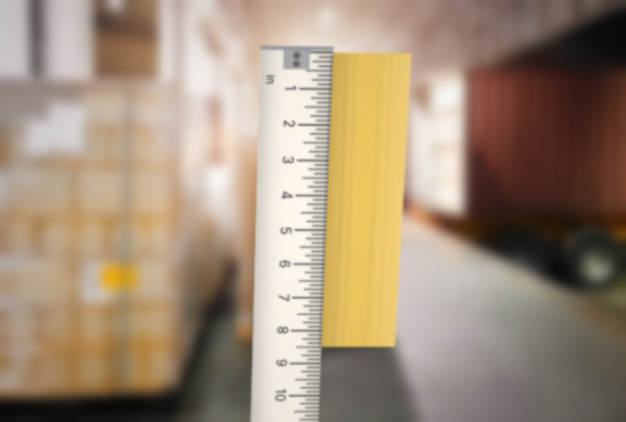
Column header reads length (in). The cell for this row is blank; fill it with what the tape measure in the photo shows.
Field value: 8.5 in
